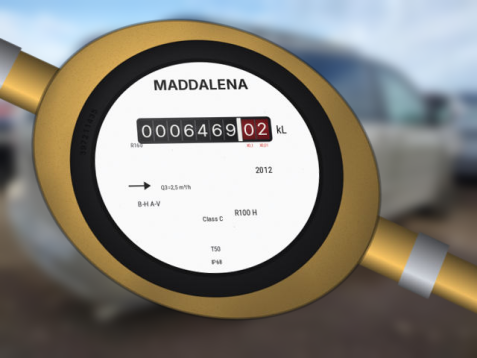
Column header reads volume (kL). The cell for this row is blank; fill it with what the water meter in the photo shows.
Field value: 6469.02 kL
